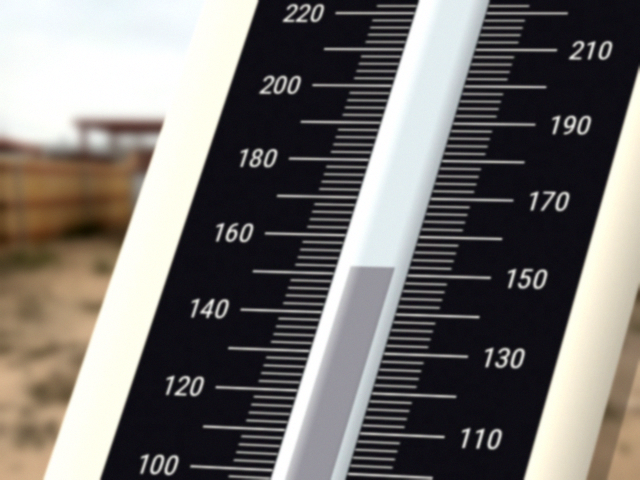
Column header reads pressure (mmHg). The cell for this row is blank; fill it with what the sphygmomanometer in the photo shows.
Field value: 152 mmHg
